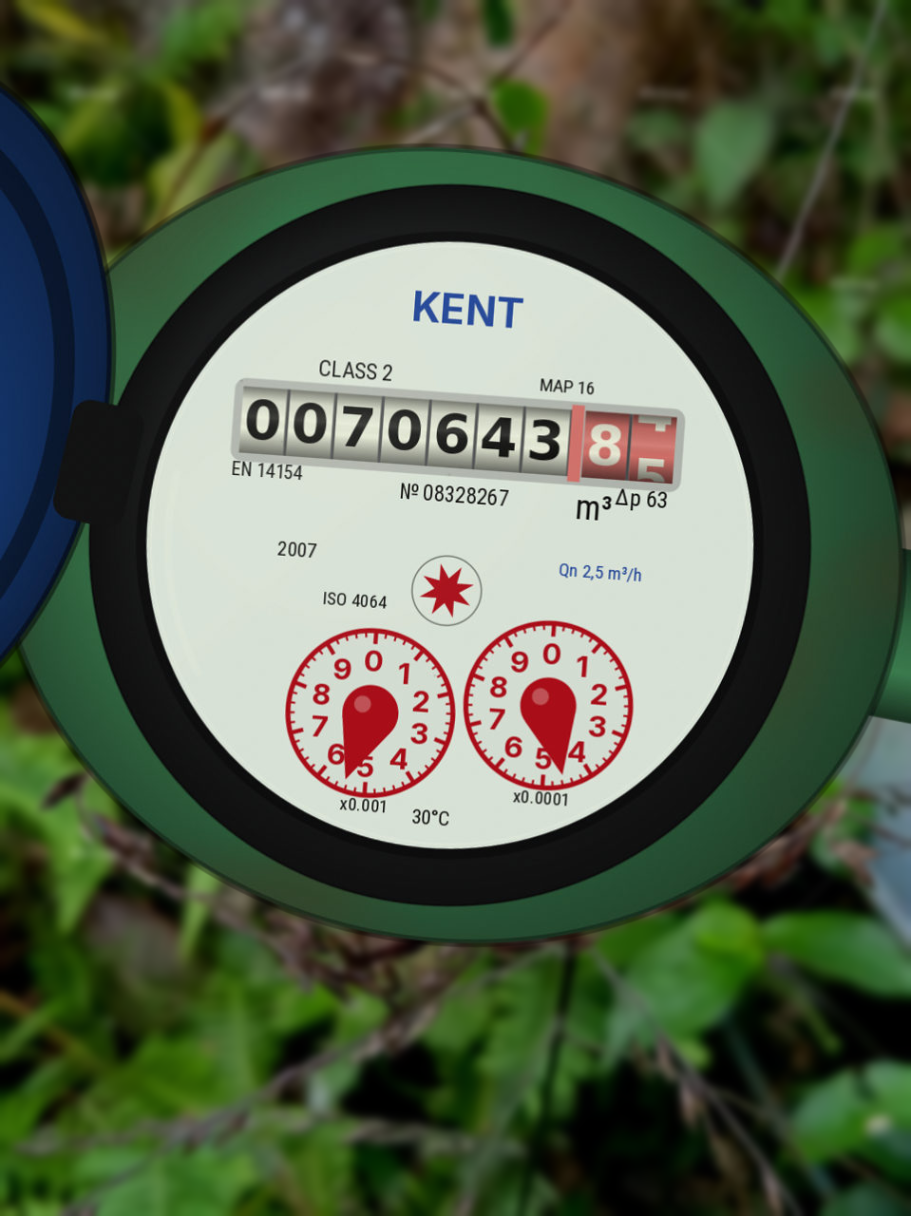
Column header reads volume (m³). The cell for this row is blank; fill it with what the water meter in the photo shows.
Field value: 70643.8454 m³
